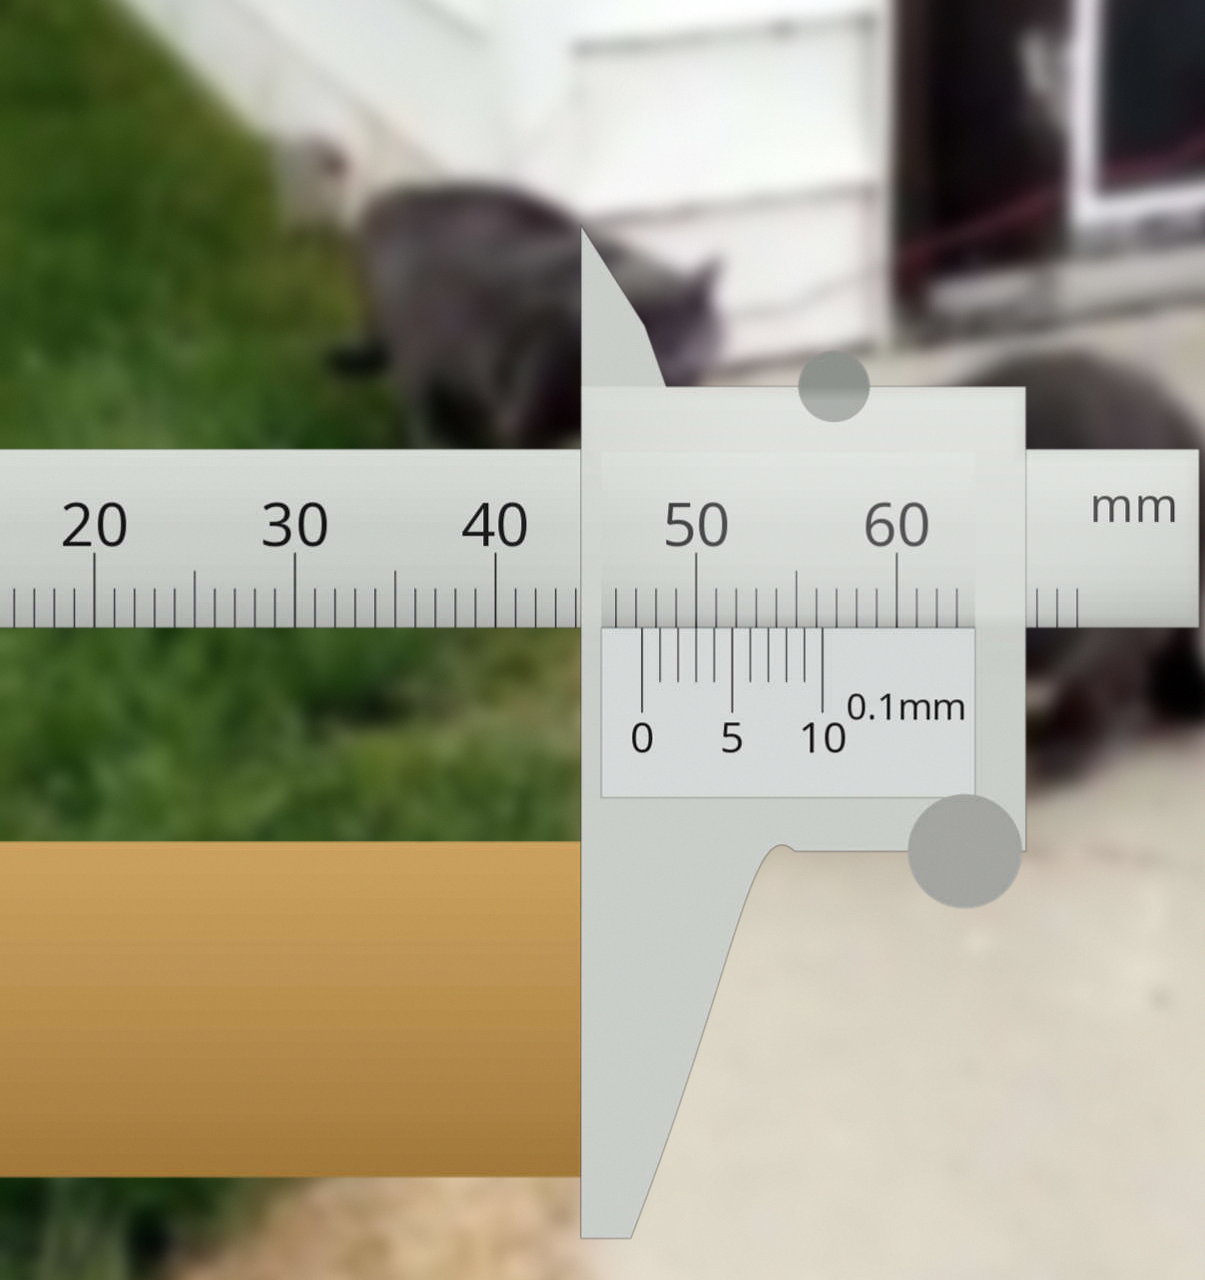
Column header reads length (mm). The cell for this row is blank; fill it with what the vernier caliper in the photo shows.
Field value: 47.3 mm
